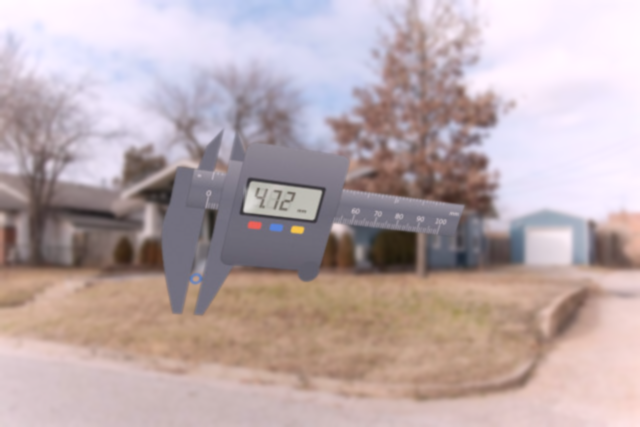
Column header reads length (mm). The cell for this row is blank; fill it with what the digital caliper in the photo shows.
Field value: 4.72 mm
